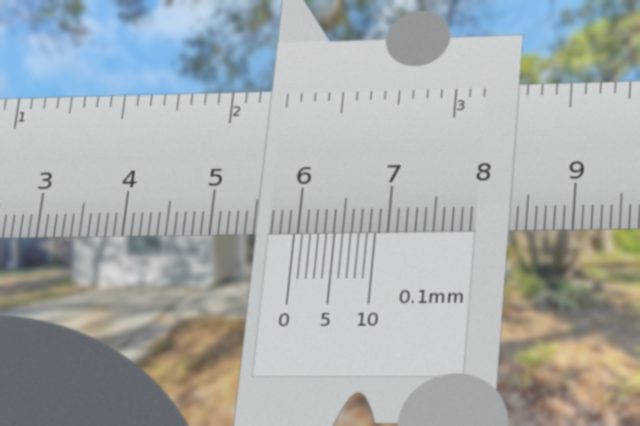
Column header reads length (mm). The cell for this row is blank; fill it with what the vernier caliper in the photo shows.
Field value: 59.6 mm
